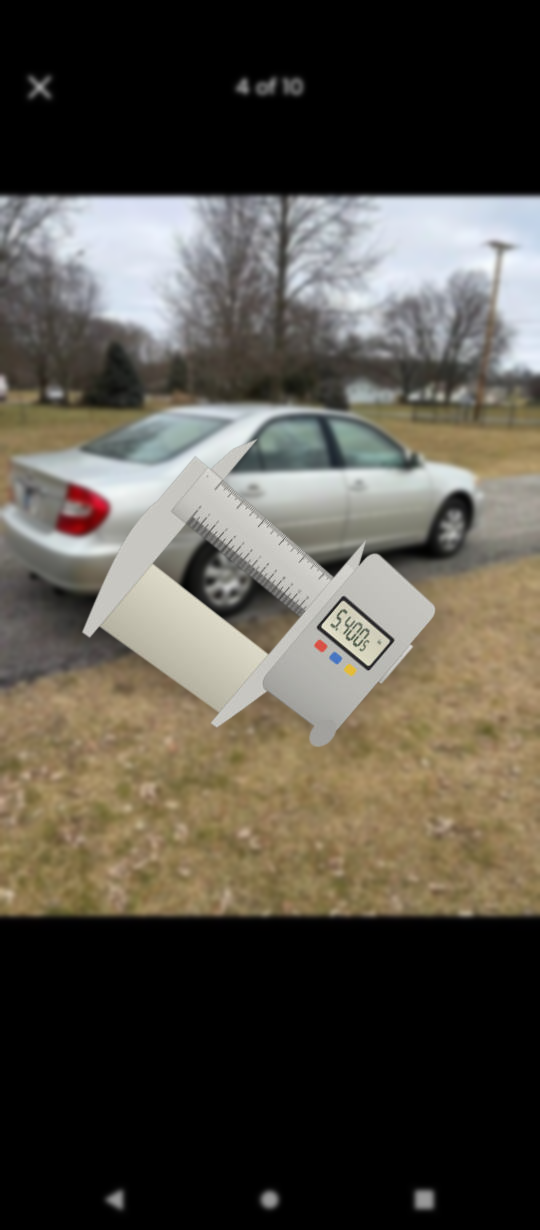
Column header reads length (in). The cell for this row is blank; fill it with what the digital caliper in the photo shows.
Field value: 5.4005 in
